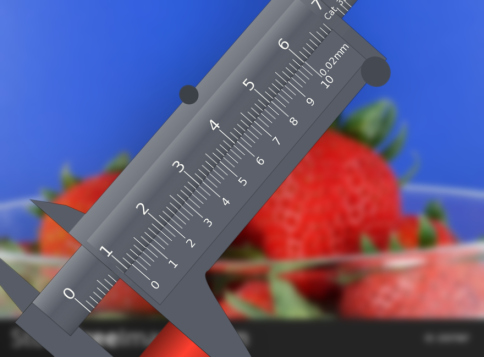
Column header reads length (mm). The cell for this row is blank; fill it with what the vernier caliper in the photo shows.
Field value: 11.2 mm
